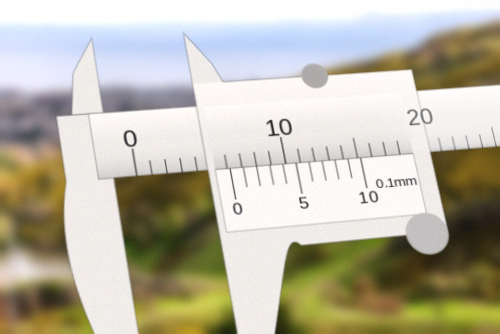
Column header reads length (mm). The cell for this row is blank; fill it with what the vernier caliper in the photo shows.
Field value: 6.2 mm
